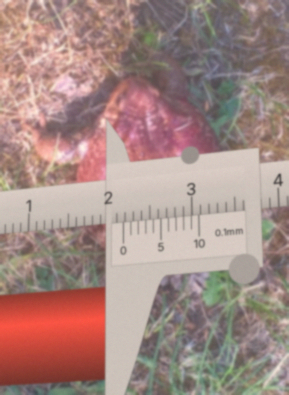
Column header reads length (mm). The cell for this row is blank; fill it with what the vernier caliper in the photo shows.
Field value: 21.8 mm
